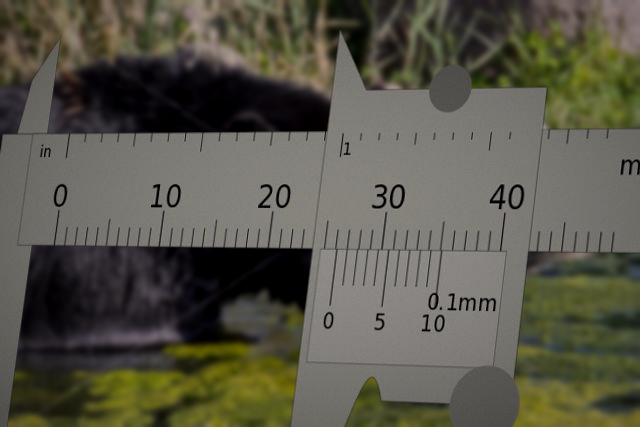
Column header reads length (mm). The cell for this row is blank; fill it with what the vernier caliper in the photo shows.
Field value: 26.1 mm
